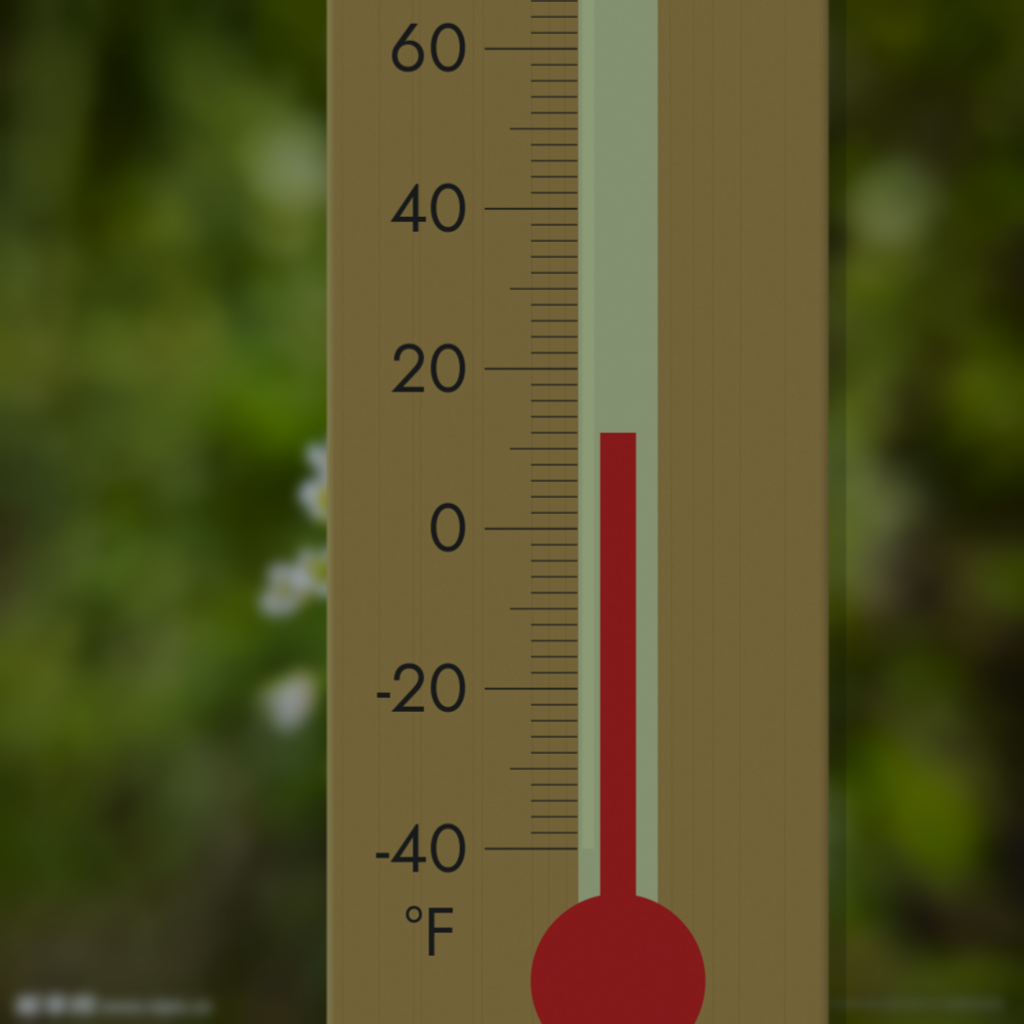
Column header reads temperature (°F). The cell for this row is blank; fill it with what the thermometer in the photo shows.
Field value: 12 °F
